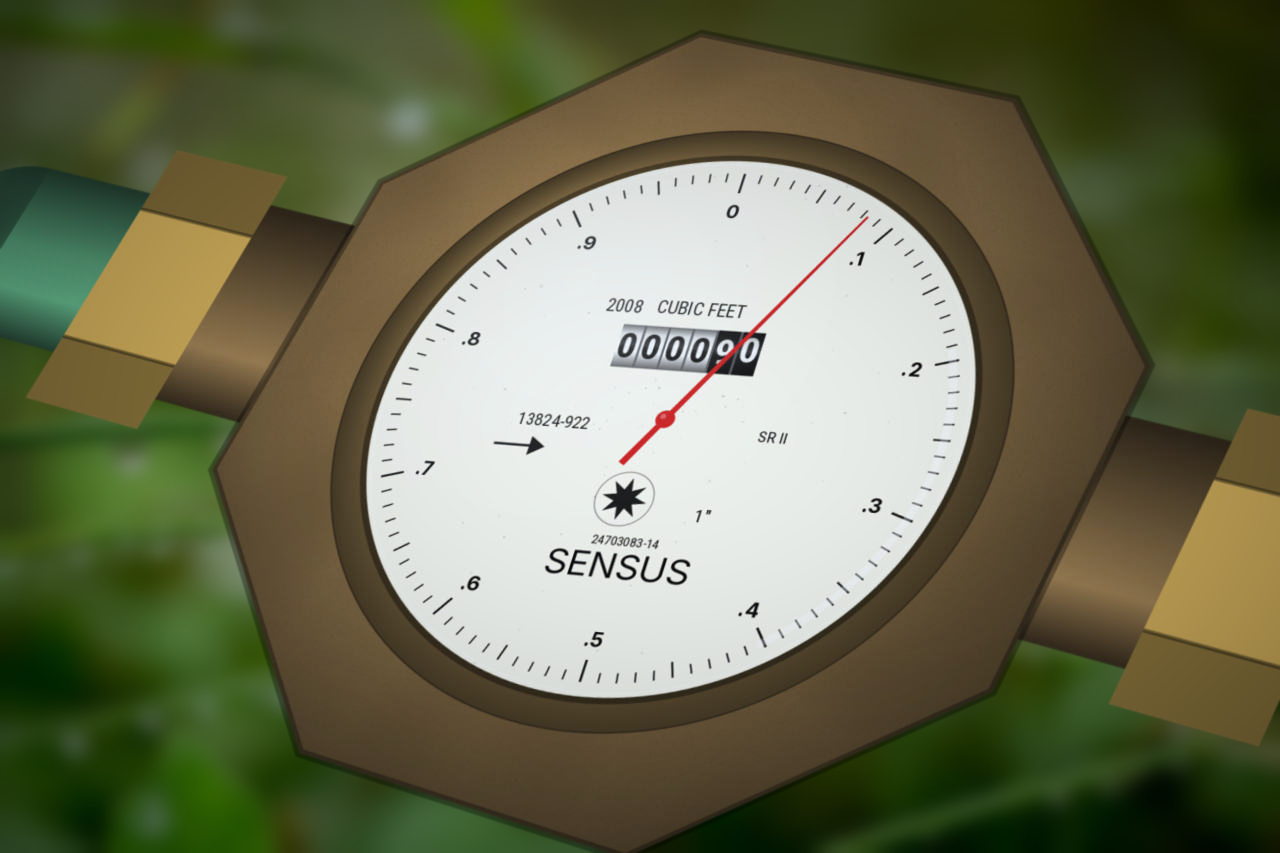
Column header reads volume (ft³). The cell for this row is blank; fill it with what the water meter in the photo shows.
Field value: 90.08 ft³
